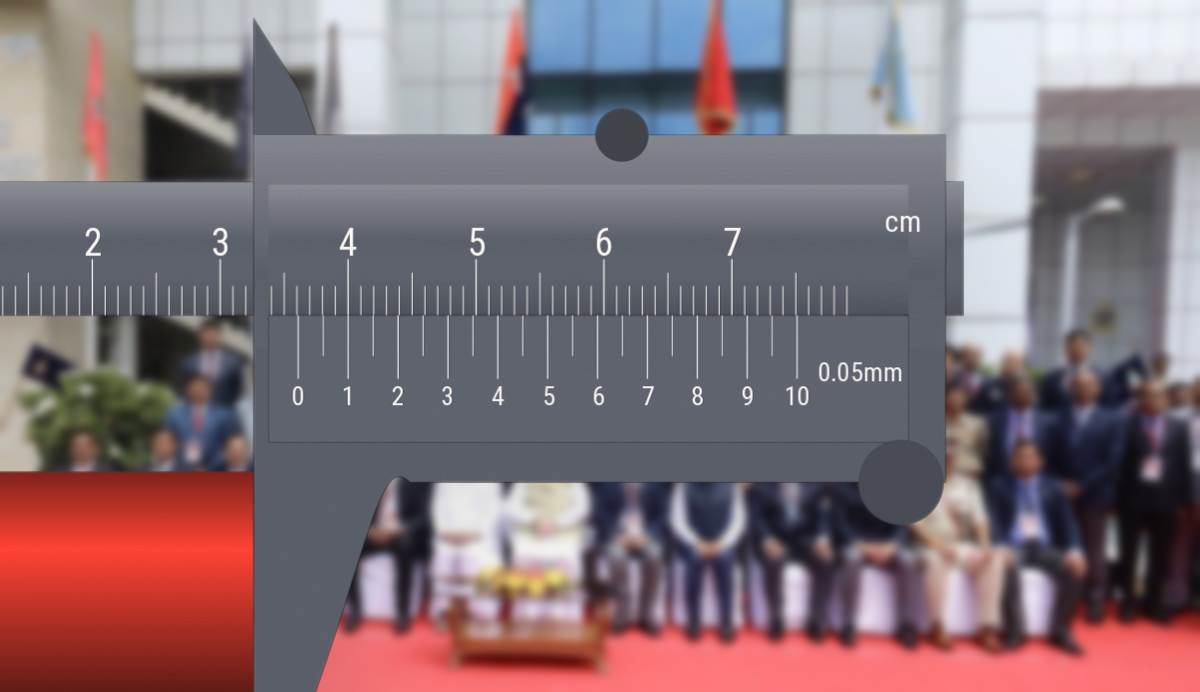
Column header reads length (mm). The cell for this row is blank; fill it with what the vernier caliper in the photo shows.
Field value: 36.1 mm
